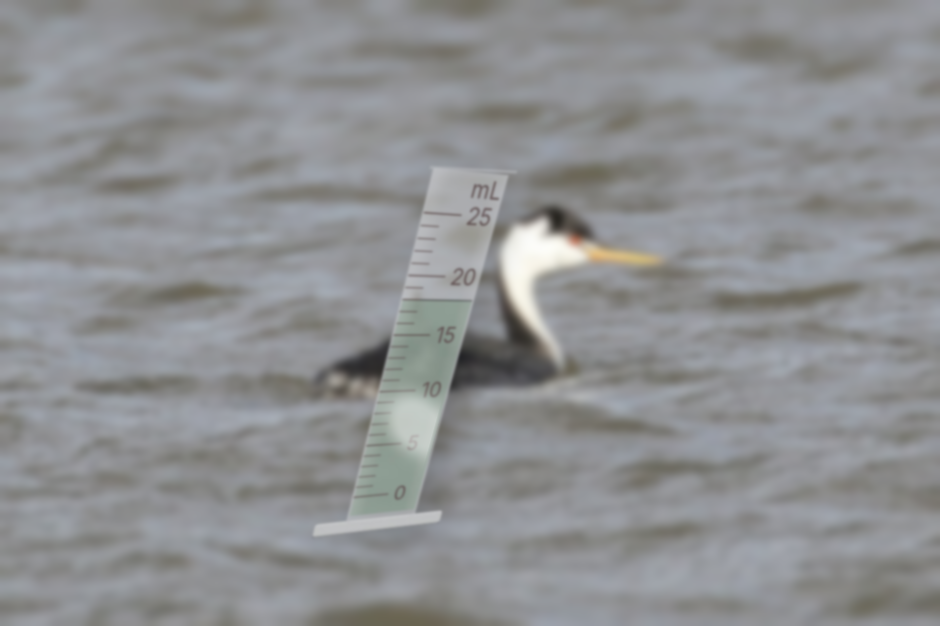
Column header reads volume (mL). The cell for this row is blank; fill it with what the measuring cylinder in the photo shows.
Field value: 18 mL
